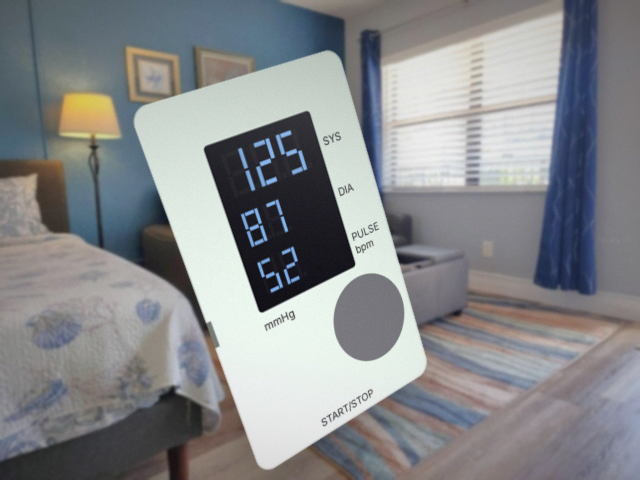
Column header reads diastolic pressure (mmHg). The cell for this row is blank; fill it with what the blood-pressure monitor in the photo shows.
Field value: 87 mmHg
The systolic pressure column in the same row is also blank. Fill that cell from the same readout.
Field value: 125 mmHg
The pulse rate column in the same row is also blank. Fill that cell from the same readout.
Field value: 52 bpm
